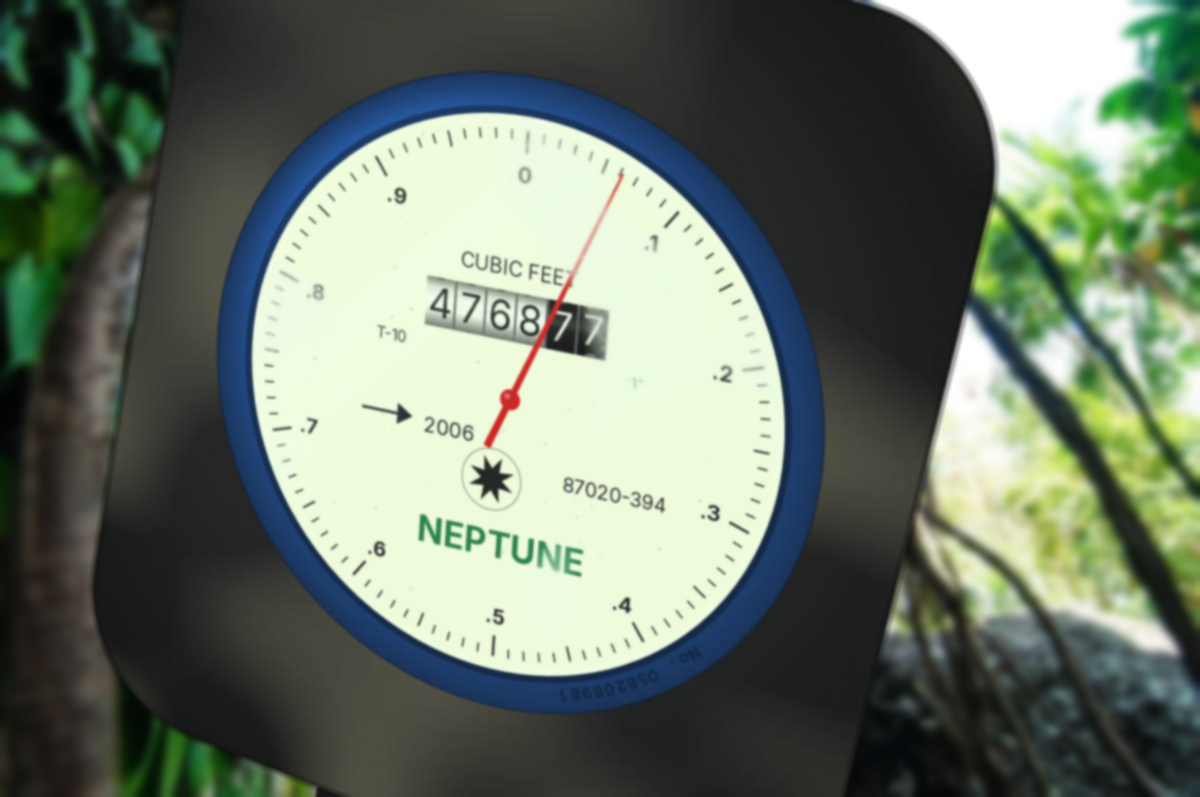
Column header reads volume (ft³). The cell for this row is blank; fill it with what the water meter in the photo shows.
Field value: 476877.06 ft³
